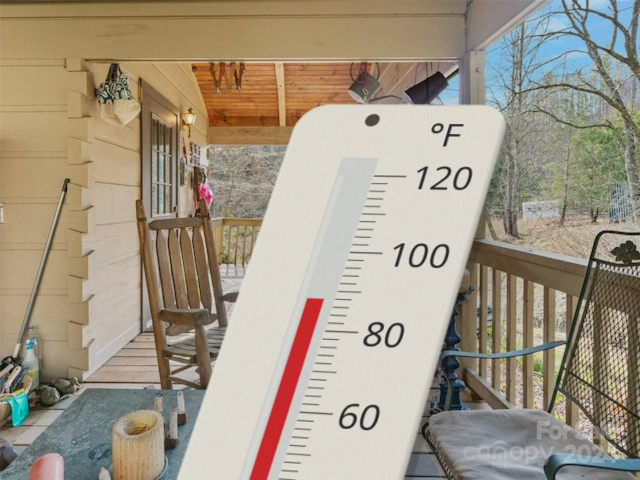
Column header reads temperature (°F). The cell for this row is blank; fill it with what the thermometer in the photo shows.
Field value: 88 °F
